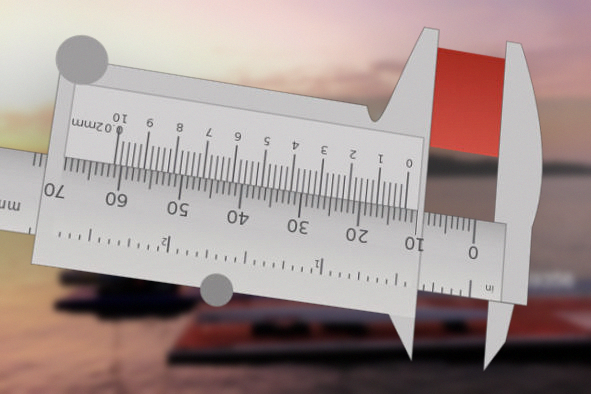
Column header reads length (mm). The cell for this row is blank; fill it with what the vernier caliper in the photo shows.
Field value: 12.2 mm
